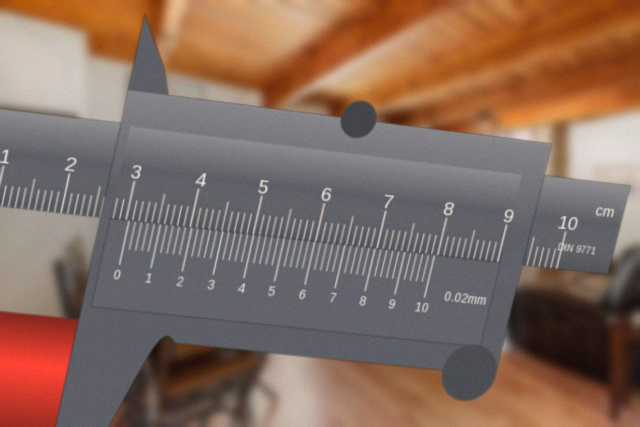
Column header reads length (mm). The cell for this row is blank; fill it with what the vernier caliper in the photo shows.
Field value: 30.5 mm
